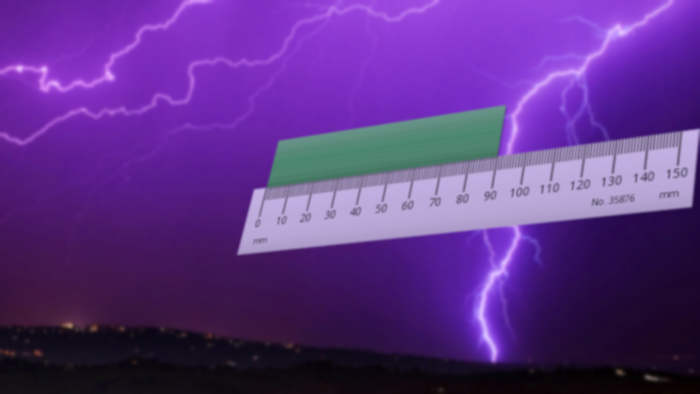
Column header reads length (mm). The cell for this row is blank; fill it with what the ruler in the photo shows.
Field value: 90 mm
